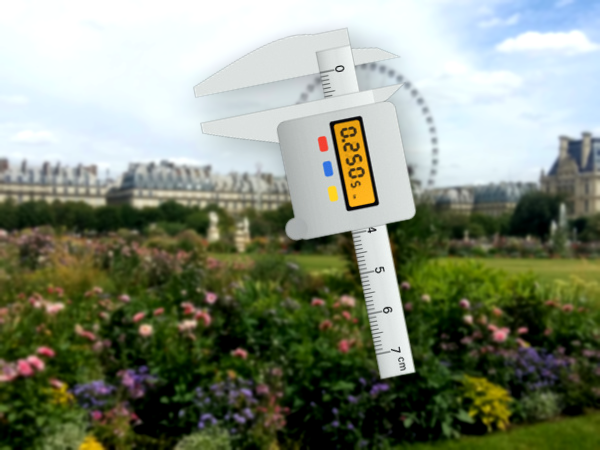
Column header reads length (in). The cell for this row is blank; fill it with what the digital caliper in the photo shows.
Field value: 0.2505 in
